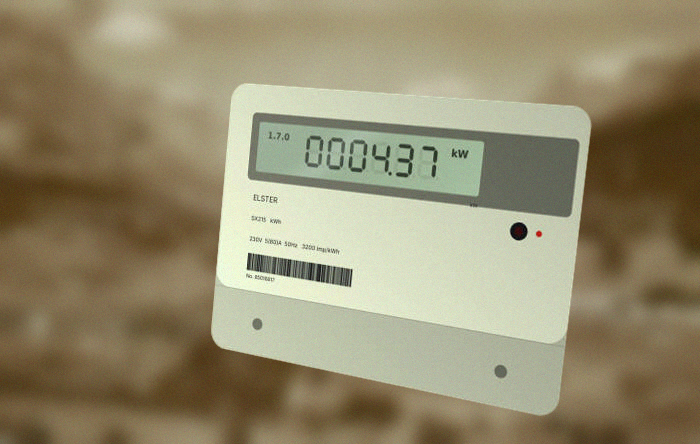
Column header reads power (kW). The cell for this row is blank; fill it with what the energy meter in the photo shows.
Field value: 4.37 kW
